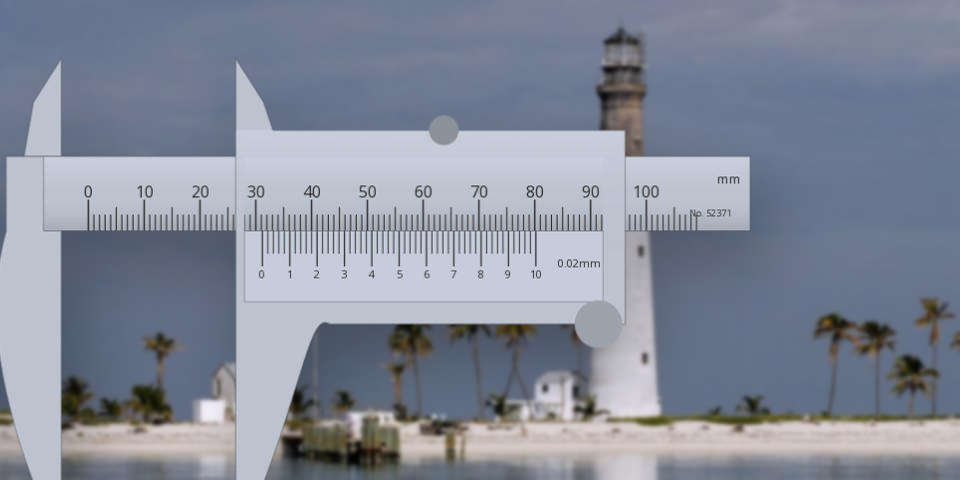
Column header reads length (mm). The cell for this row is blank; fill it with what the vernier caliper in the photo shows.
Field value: 31.2 mm
